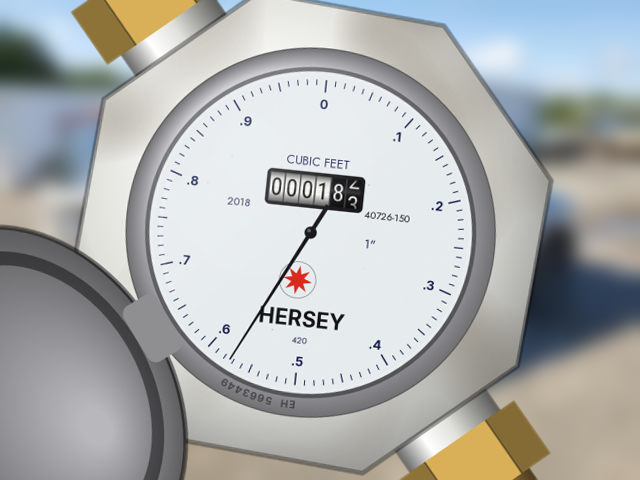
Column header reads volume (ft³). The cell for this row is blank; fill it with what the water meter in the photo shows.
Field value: 182.57 ft³
